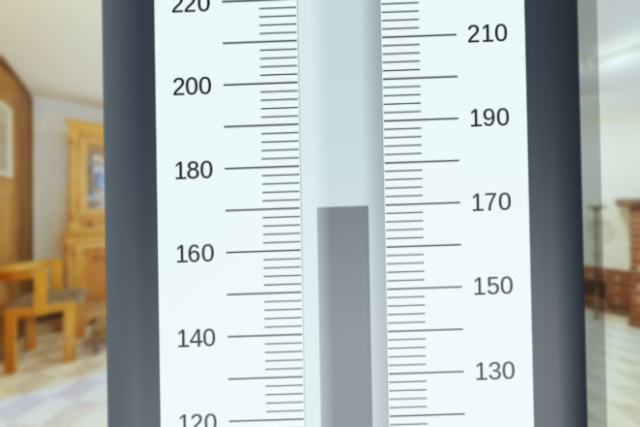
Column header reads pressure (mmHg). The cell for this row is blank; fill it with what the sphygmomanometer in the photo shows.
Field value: 170 mmHg
